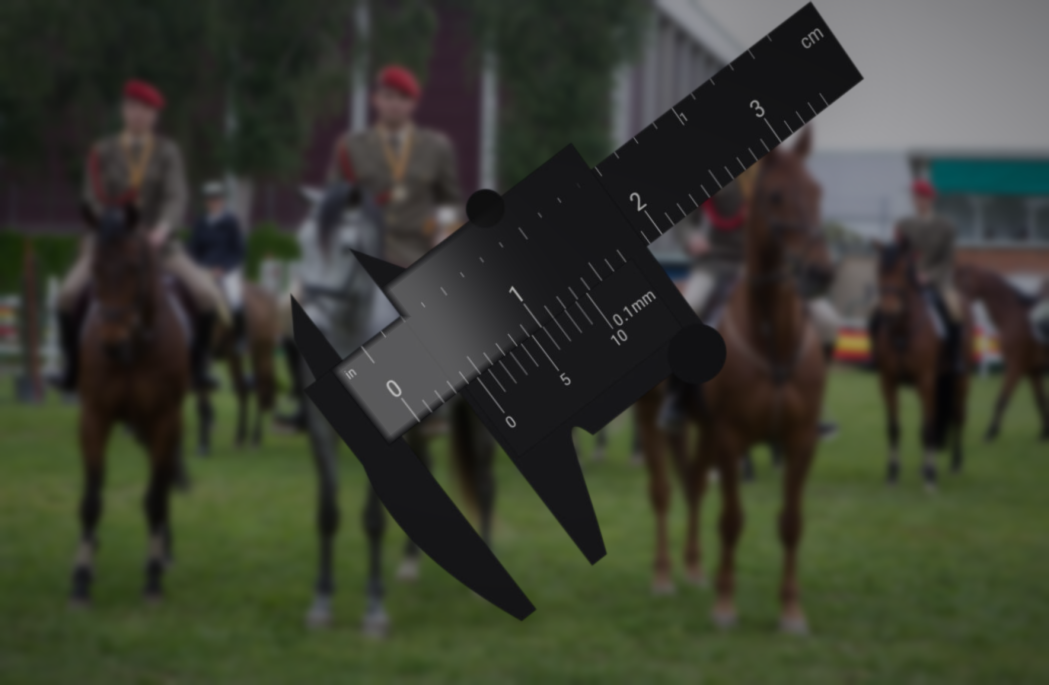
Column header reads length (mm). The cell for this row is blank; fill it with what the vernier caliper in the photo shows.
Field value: 4.7 mm
